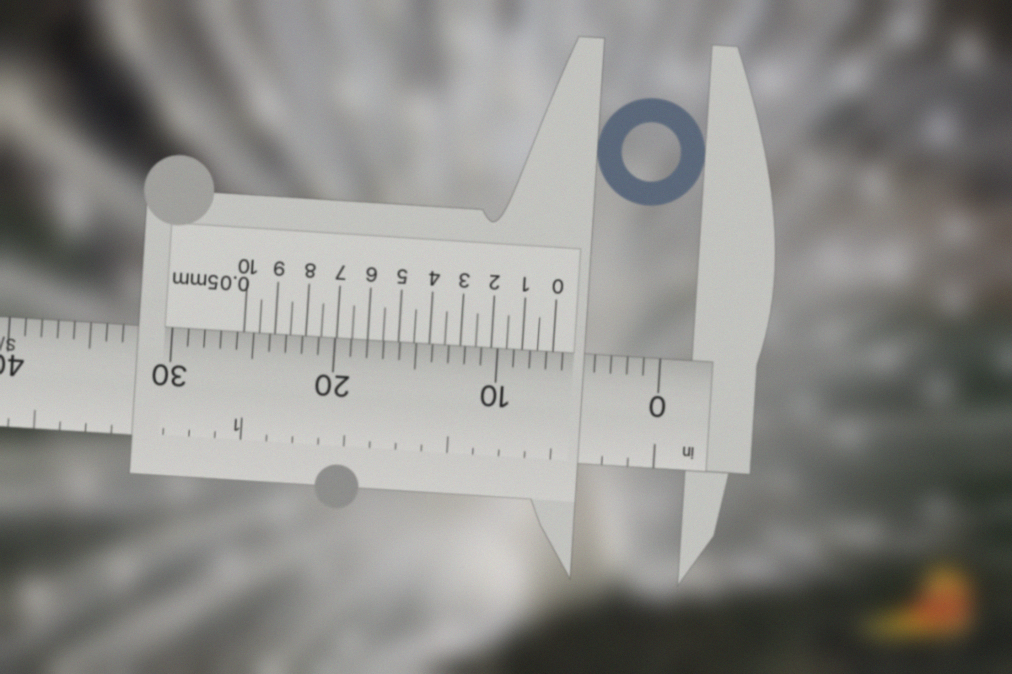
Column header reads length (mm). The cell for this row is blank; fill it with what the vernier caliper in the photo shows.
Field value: 6.6 mm
